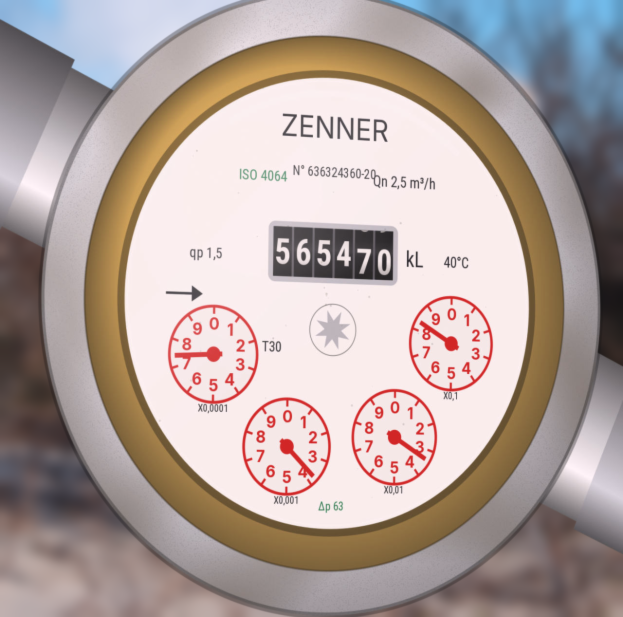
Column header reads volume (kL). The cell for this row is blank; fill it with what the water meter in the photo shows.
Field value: 565469.8337 kL
